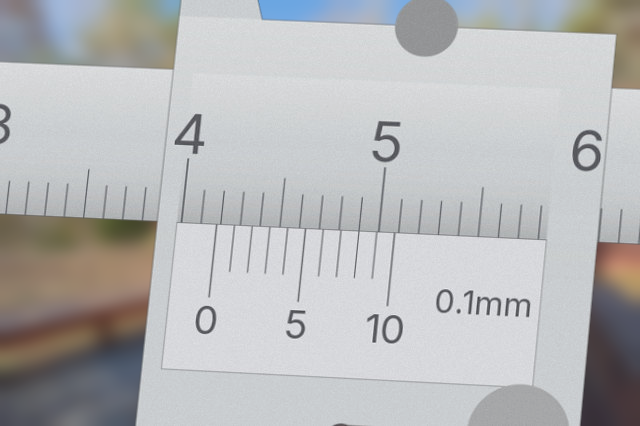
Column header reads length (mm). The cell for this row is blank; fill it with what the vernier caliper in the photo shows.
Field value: 41.8 mm
